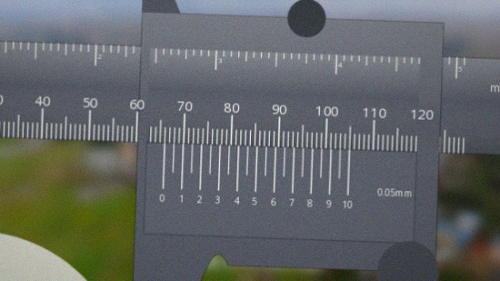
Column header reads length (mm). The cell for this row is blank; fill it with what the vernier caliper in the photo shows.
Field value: 66.0 mm
